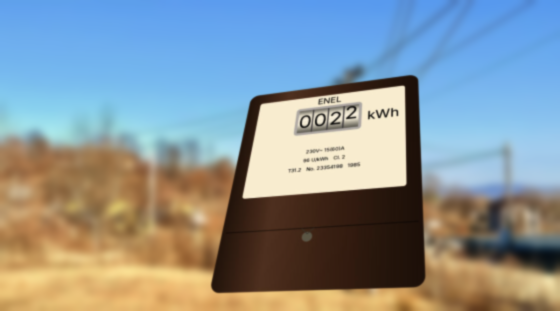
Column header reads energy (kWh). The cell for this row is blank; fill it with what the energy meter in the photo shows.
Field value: 22 kWh
